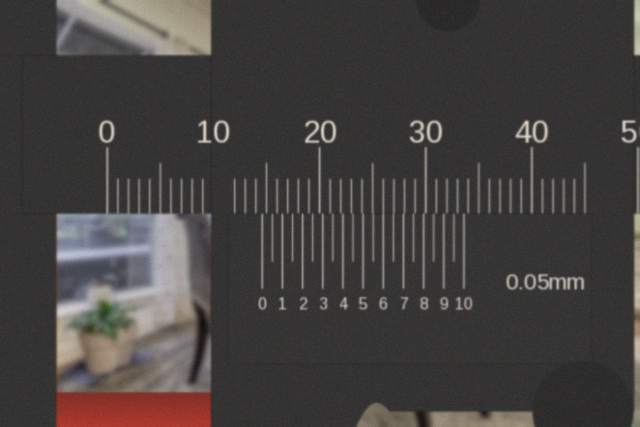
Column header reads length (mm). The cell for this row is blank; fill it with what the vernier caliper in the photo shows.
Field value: 14.6 mm
